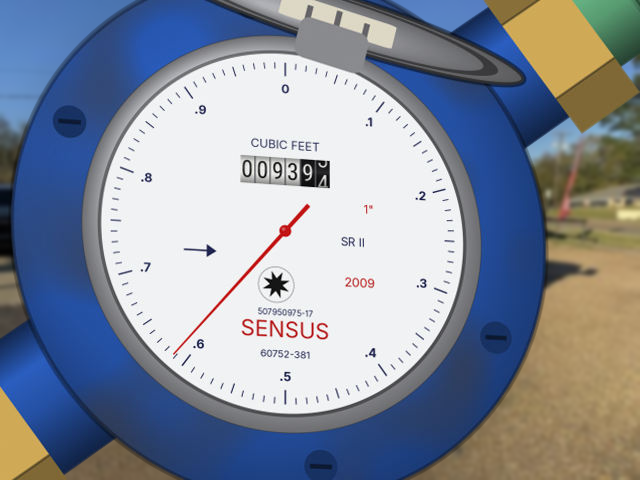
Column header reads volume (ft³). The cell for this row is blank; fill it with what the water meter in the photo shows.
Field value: 9393.61 ft³
